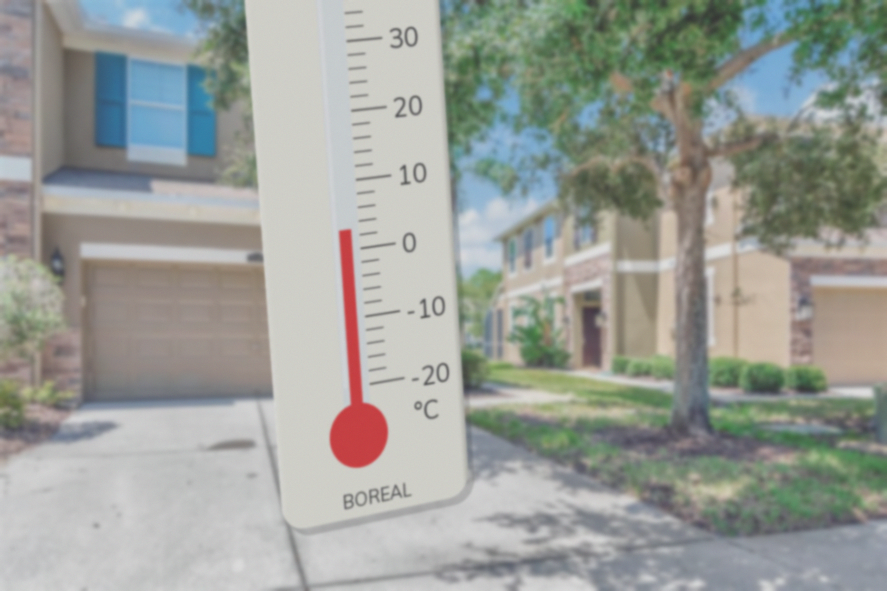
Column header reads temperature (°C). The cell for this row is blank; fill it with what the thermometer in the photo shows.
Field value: 3 °C
